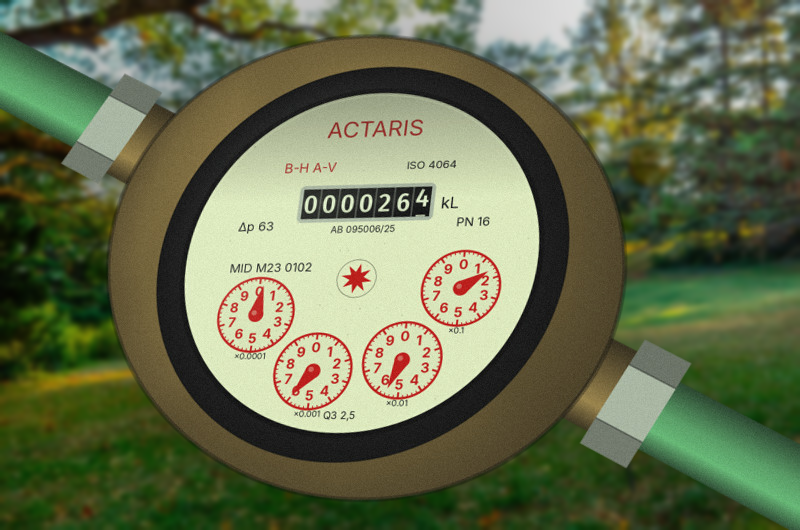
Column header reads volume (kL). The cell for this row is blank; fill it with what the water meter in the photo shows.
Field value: 264.1560 kL
